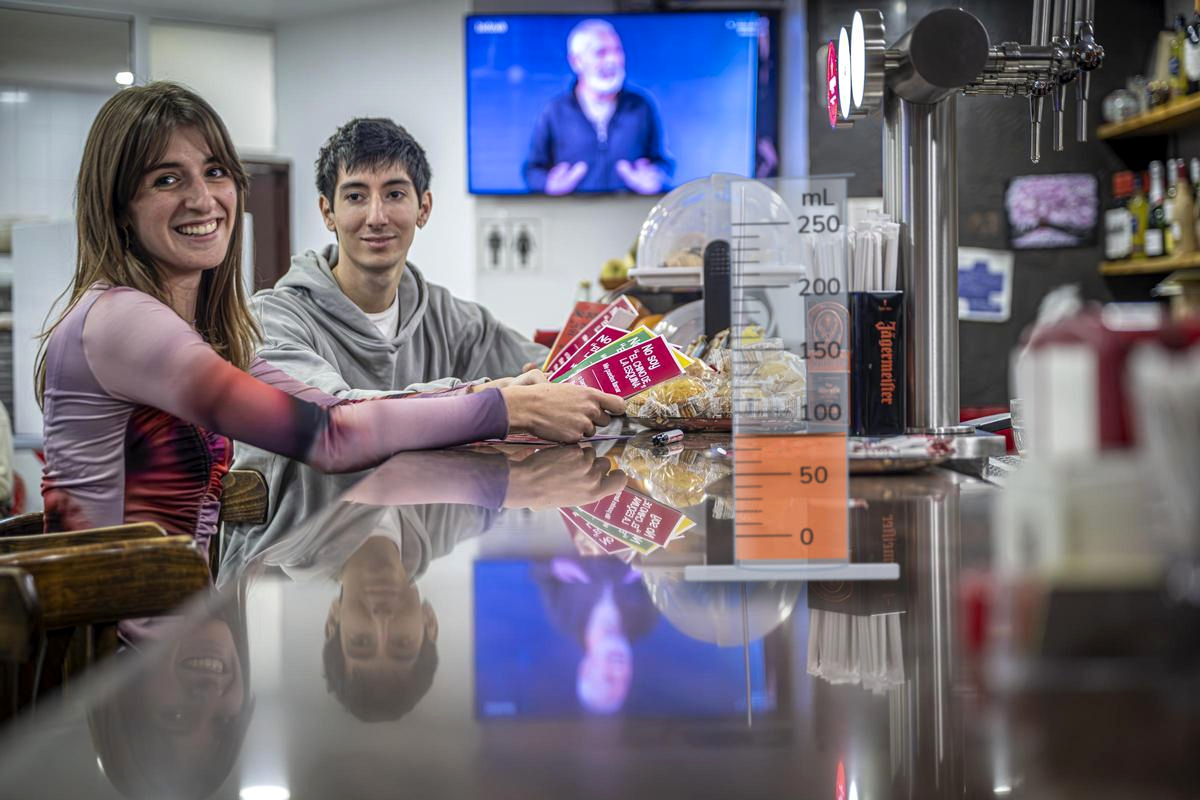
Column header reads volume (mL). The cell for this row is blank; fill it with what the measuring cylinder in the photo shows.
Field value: 80 mL
